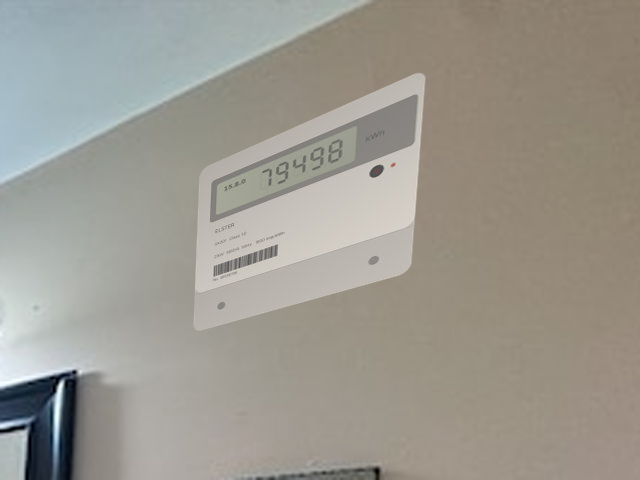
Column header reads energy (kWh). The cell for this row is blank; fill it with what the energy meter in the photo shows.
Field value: 79498 kWh
